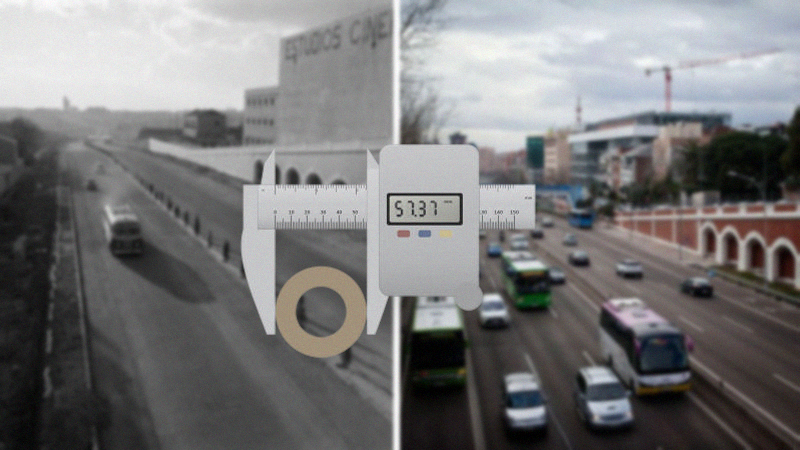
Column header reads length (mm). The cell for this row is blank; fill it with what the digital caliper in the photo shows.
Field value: 57.37 mm
